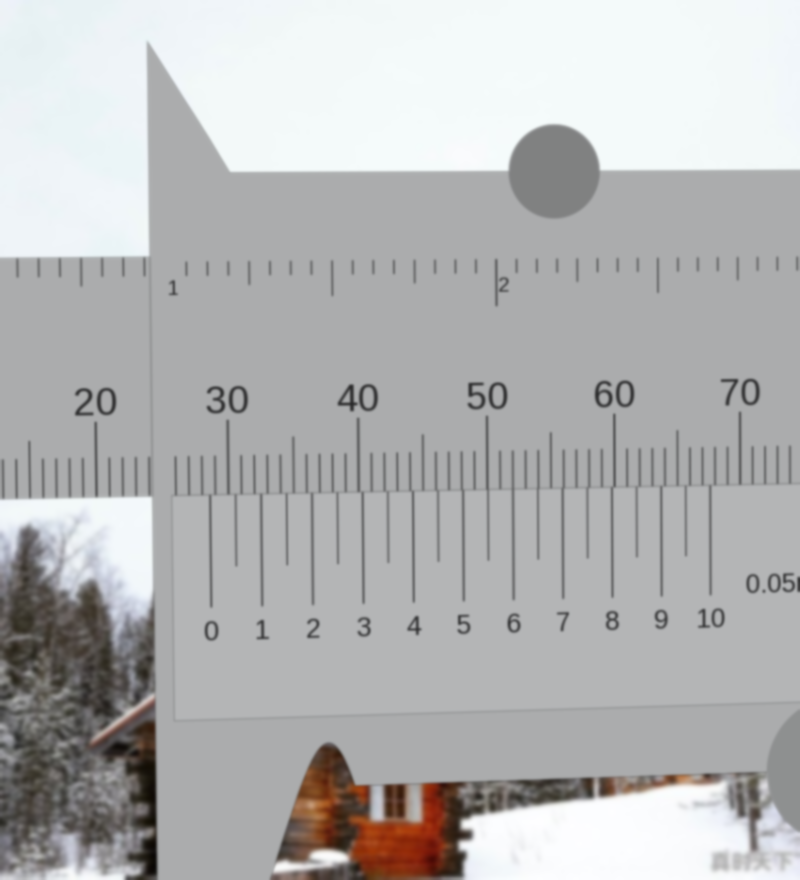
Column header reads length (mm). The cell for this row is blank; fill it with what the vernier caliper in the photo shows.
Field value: 28.6 mm
